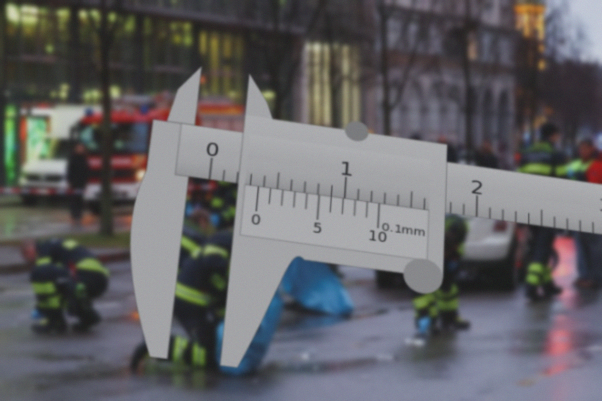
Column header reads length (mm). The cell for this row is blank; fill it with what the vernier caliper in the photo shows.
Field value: 3.6 mm
